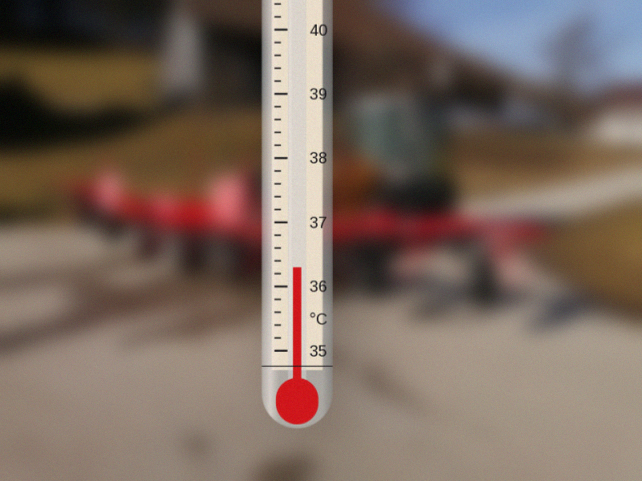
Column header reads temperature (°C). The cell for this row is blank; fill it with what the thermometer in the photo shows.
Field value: 36.3 °C
